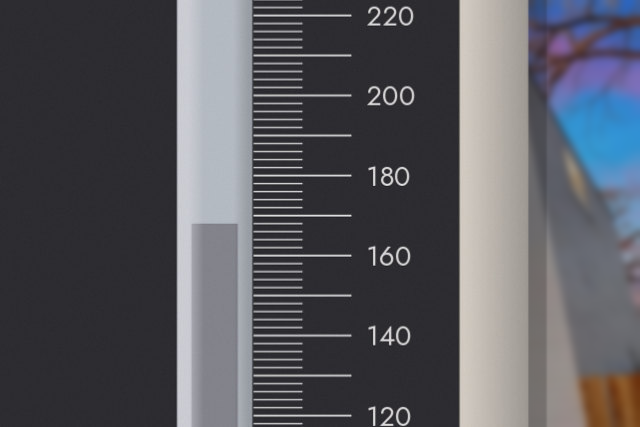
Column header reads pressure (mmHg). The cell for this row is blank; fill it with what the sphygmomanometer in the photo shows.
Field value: 168 mmHg
